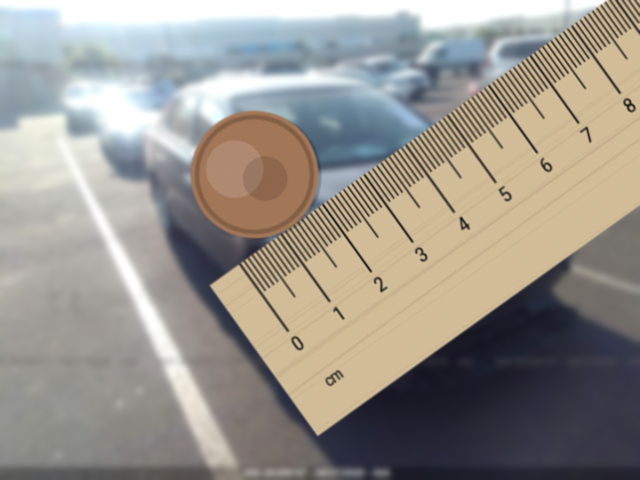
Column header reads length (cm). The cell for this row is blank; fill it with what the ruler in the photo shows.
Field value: 2.5 cm
